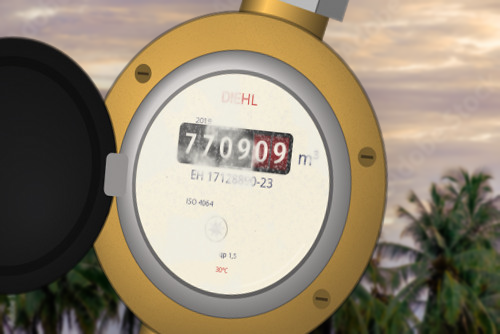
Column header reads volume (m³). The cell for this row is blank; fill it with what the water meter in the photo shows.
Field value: 7709.09 m³
